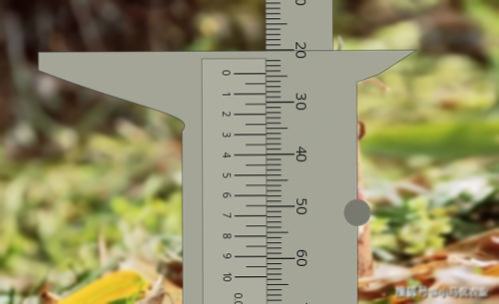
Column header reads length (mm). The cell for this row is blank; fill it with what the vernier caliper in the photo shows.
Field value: 24.5 mm
